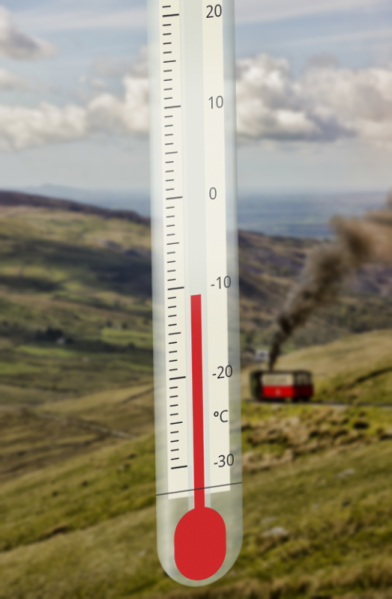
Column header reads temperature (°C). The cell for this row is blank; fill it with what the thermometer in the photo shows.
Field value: -11 °C
